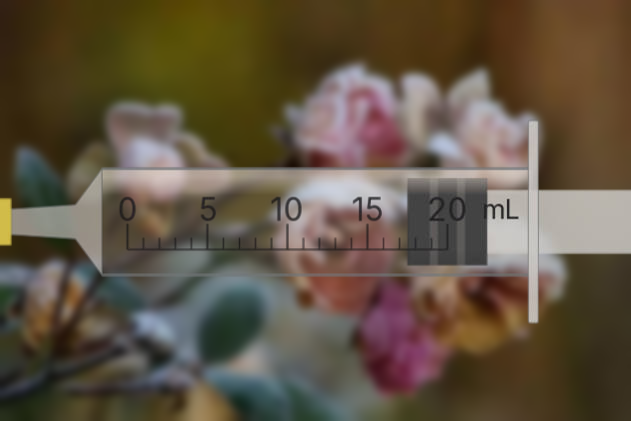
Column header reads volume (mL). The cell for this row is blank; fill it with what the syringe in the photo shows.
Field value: 17.5 mL
